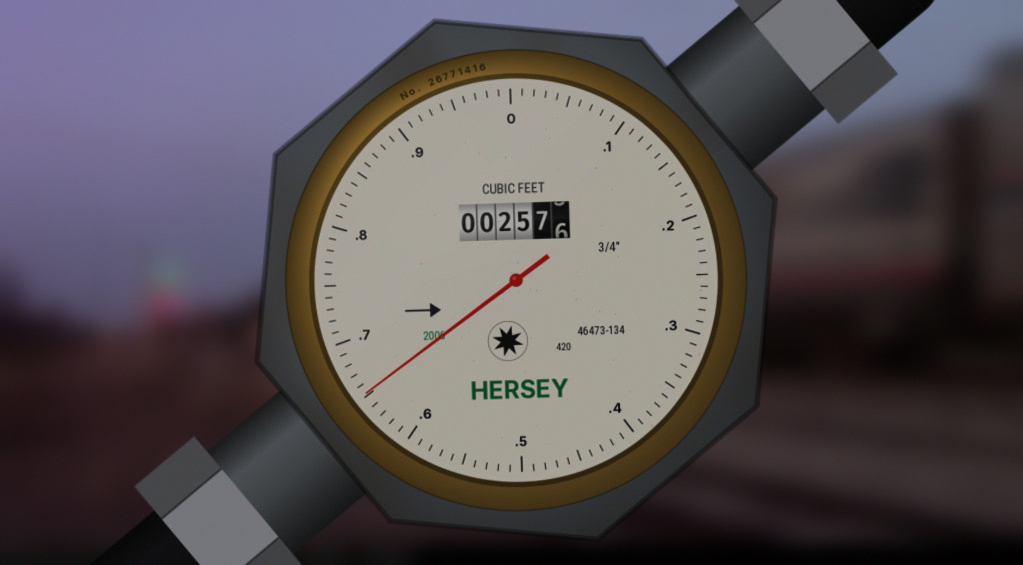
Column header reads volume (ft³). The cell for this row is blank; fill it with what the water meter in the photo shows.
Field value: 2575.65 ft³
